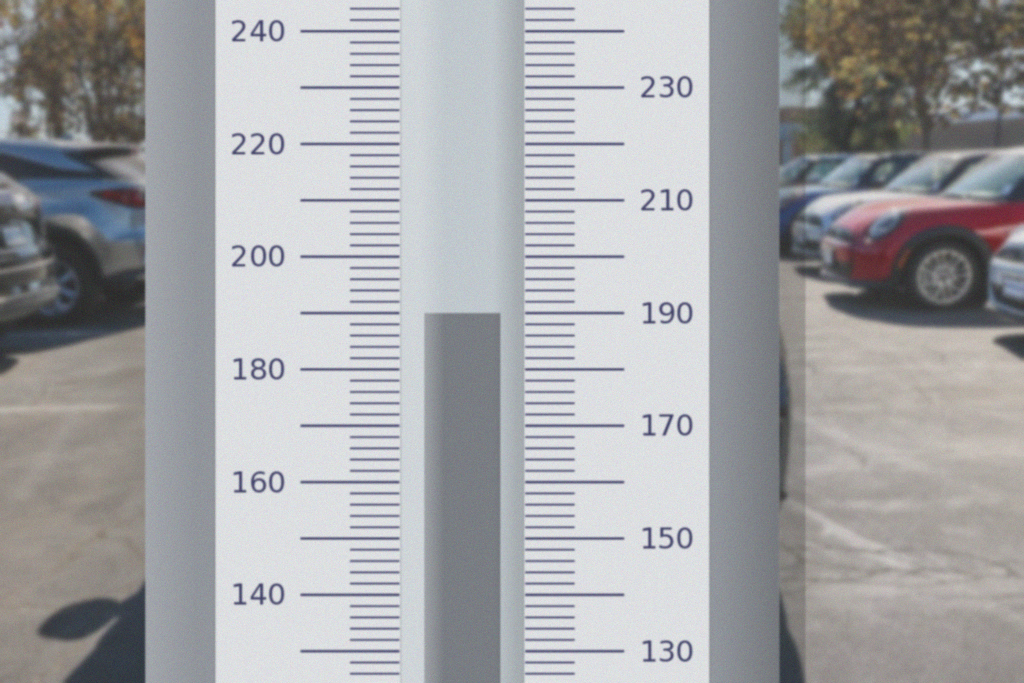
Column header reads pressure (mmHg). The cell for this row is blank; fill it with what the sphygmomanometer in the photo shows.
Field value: 190 mmHg
